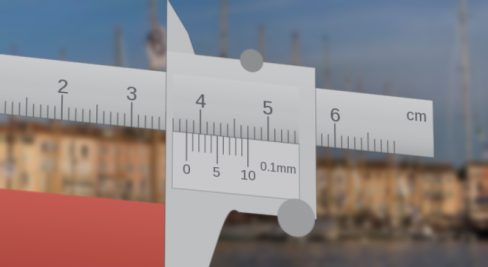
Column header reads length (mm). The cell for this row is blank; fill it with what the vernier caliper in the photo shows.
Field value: 38.0 mm
